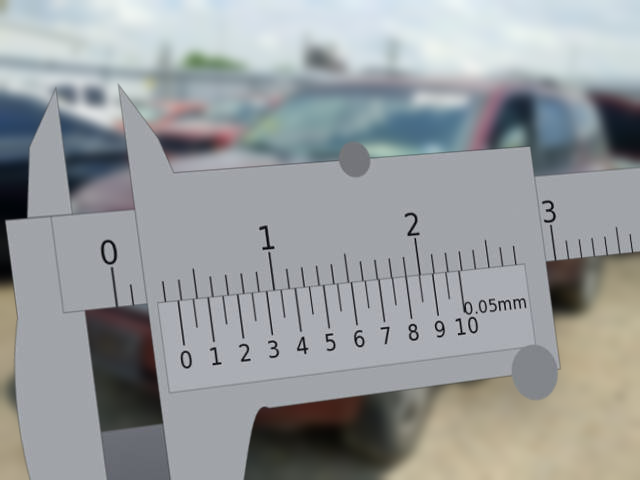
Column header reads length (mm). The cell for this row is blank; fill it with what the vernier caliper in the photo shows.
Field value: 3.8 mm
